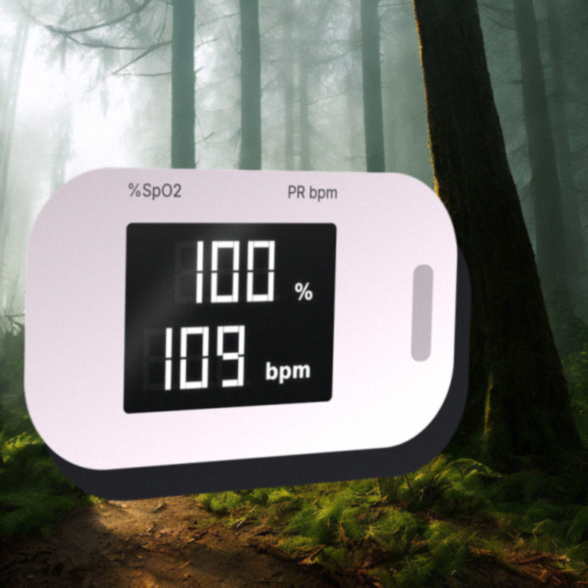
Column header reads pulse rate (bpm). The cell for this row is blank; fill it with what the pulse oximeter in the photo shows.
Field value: 109 bpm
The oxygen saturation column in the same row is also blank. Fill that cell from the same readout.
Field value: 100 %
